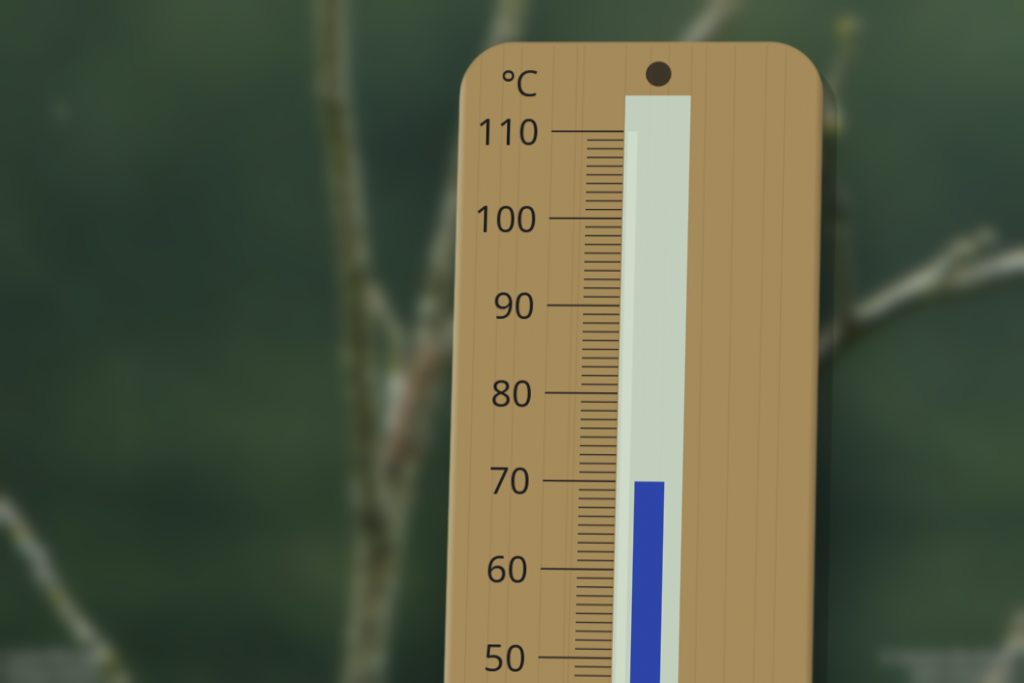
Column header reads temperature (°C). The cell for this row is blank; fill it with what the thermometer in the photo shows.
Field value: 70 °C
